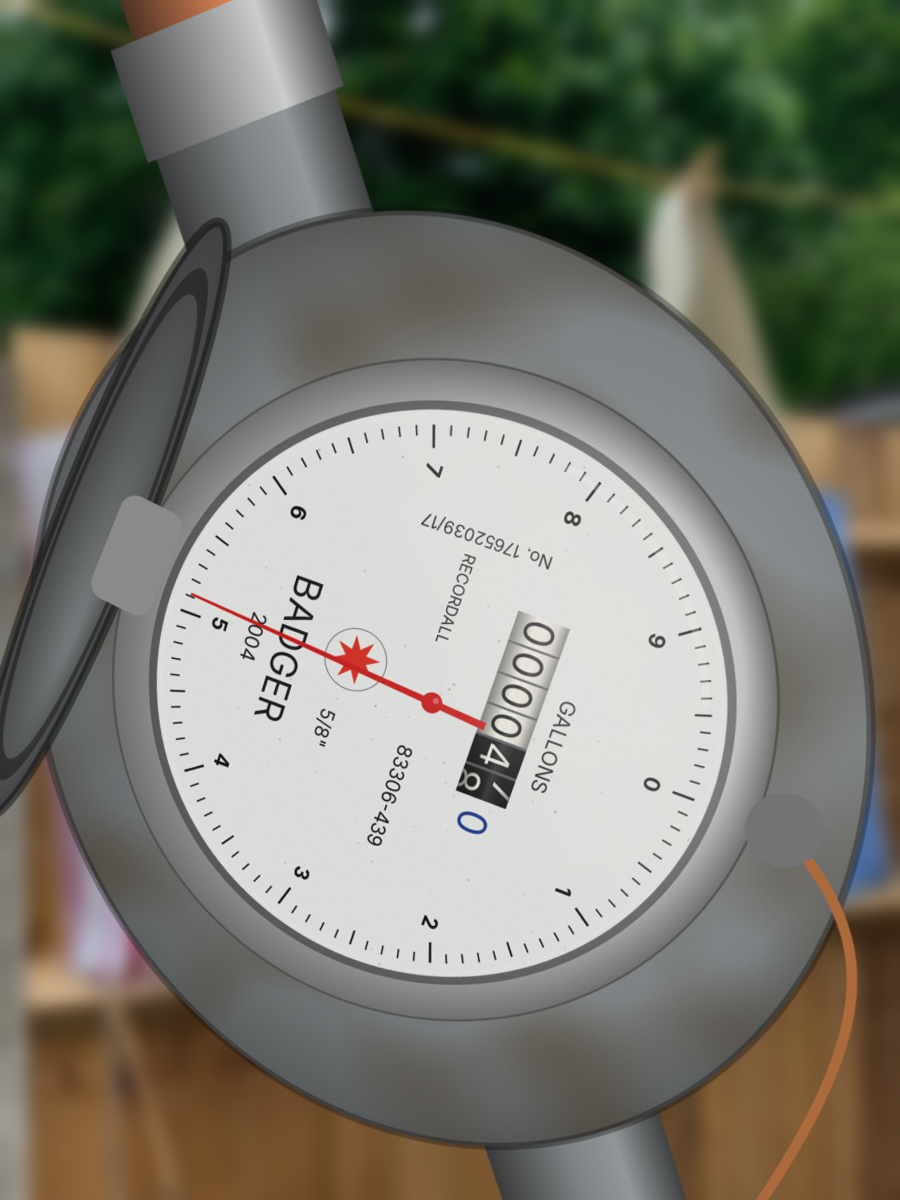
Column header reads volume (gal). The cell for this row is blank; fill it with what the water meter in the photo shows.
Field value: 475.1 gal
